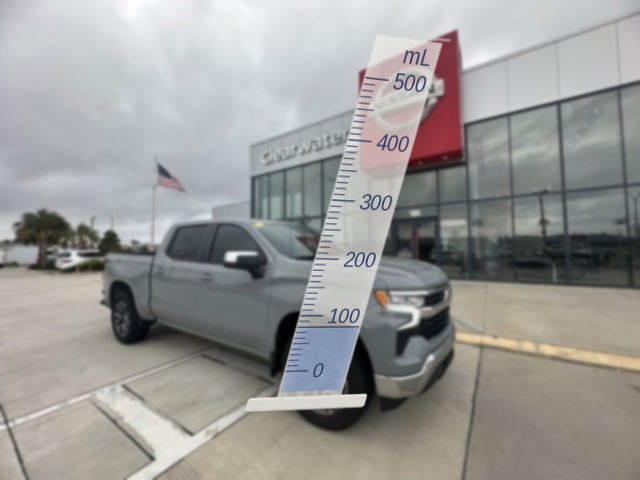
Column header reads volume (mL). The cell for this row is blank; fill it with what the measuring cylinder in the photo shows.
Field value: 80 mL
